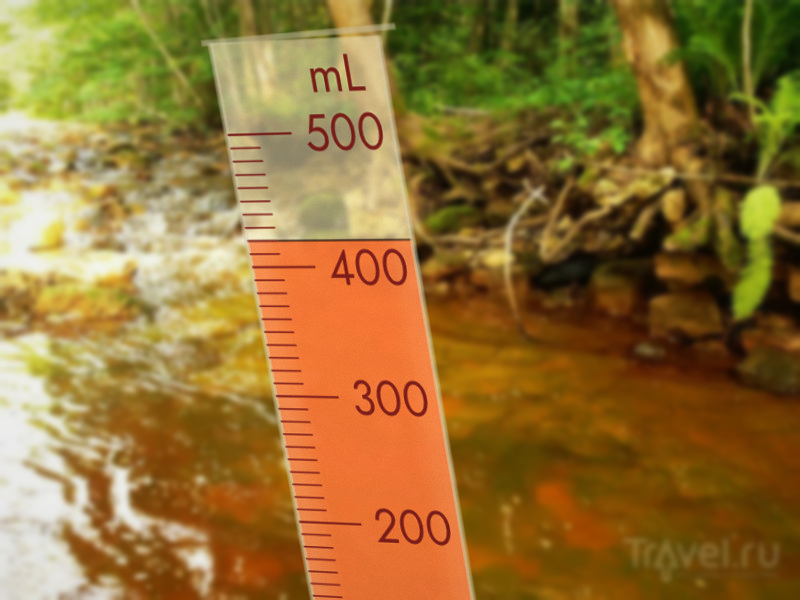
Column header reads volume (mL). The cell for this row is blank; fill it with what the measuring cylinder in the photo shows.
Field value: 420 mL
